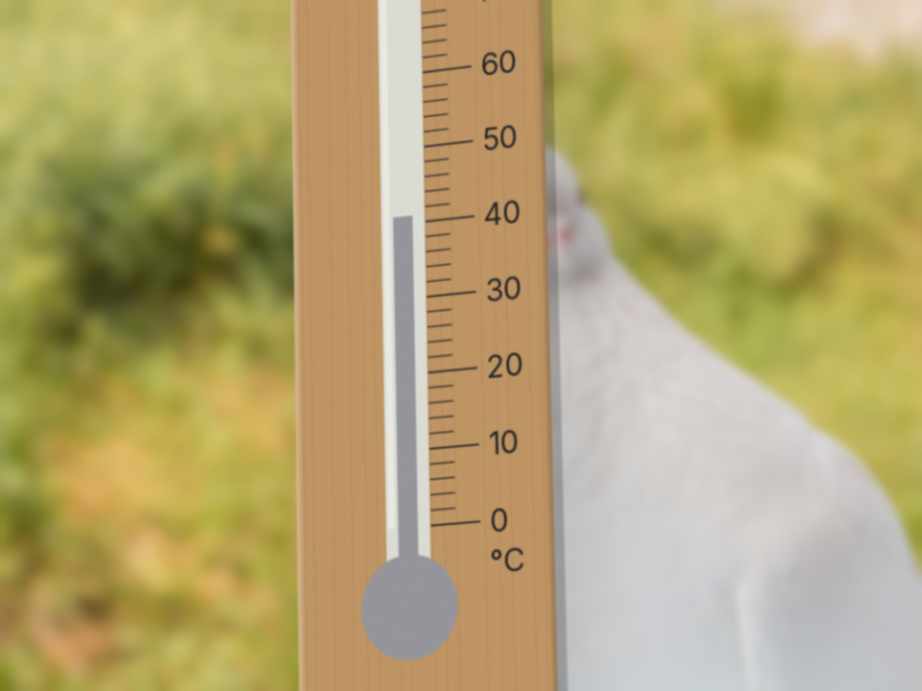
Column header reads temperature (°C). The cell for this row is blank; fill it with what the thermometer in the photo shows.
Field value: 41 °C
